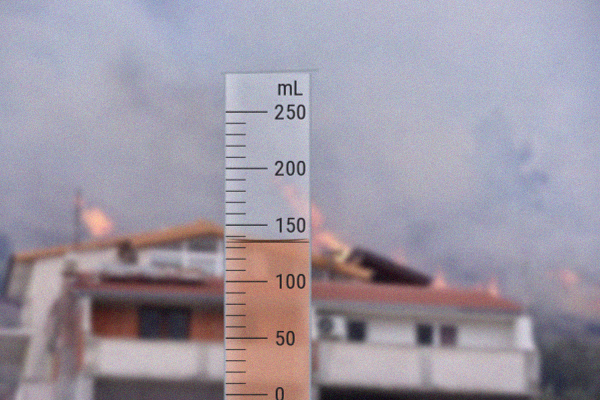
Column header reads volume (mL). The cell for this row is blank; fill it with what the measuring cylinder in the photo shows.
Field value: 135 mL
